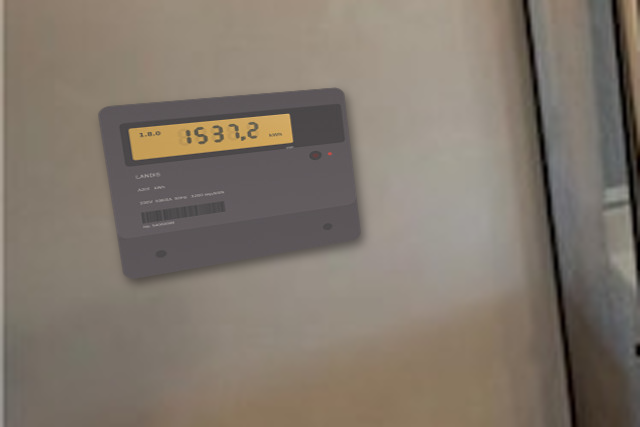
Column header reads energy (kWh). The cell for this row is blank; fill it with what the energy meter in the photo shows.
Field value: 1537.2 kWh
